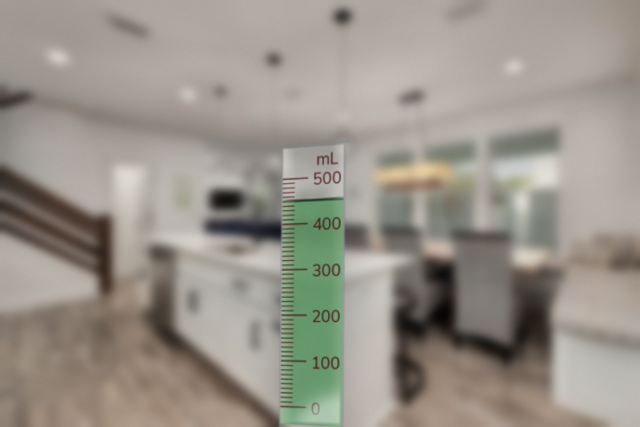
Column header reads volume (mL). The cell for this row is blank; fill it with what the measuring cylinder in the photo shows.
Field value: 450 mL
